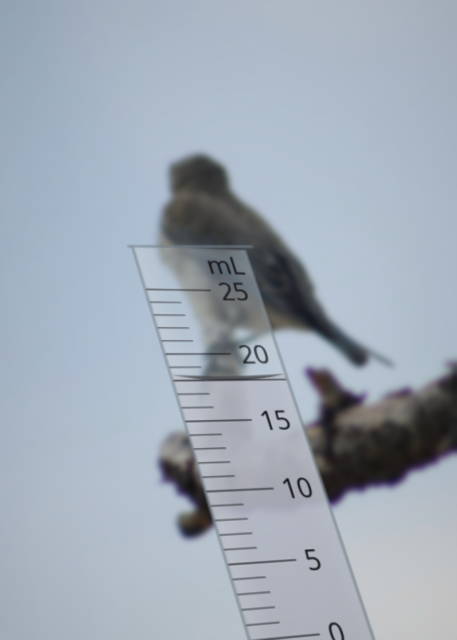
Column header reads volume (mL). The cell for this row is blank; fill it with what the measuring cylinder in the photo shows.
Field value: 18 mL
